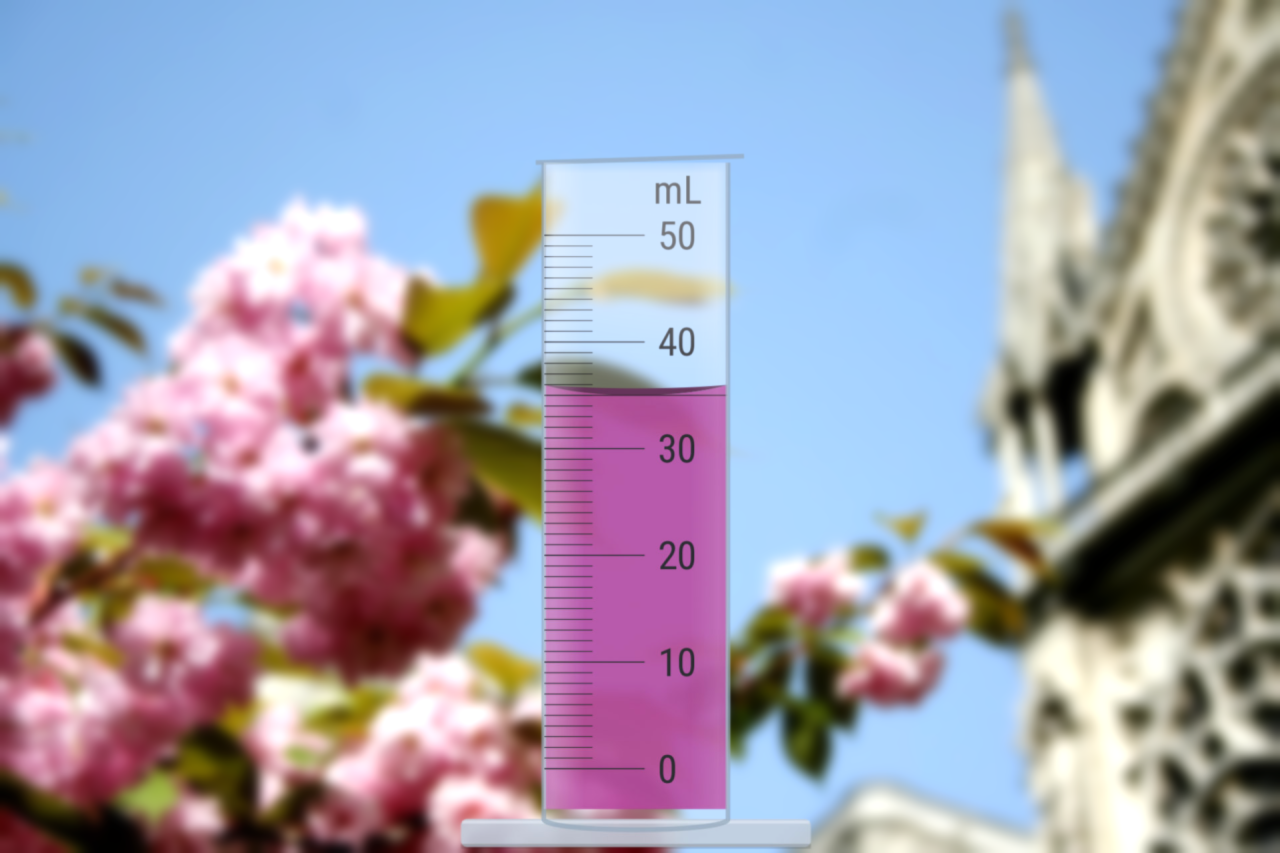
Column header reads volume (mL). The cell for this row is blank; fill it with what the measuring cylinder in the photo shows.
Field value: 35 mL
